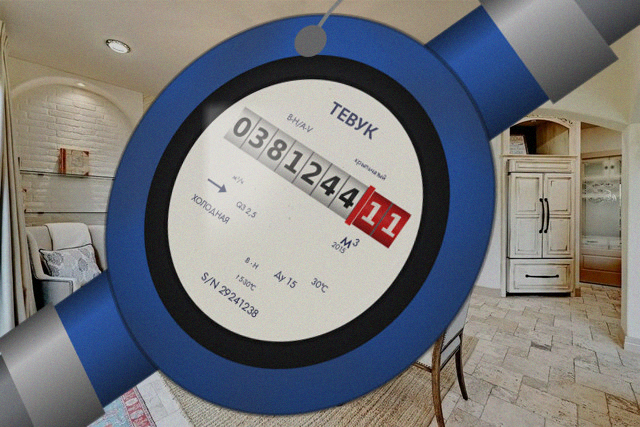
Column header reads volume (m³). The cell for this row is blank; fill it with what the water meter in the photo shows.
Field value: 381244.11 m³
